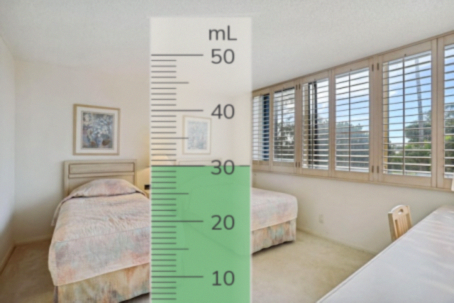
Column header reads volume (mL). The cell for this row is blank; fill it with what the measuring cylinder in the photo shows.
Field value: 30 mL
